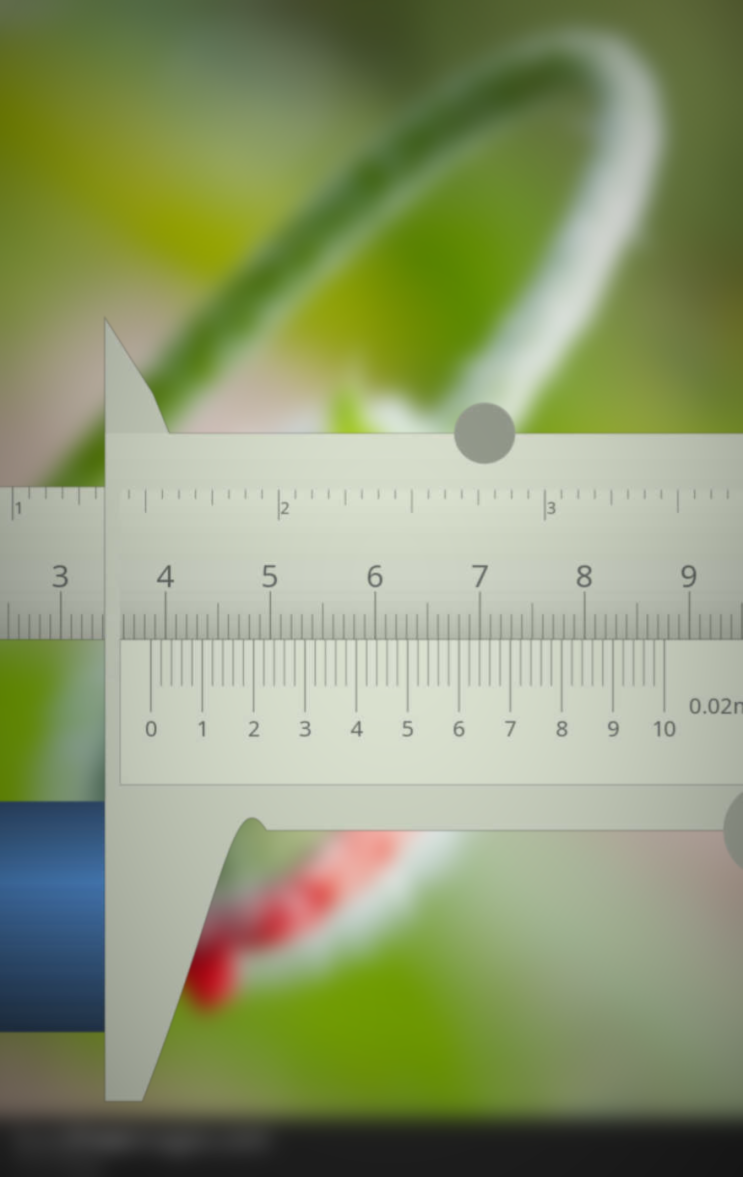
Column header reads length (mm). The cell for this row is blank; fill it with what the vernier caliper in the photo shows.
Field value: 38.6 mm
